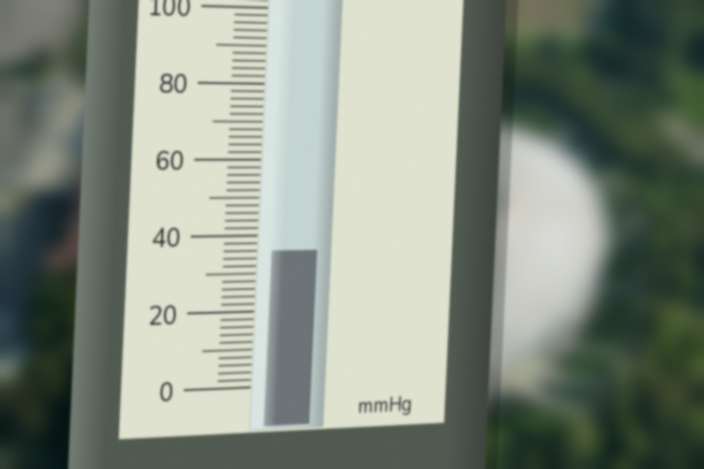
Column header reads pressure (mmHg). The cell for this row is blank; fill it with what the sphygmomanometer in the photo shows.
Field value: 36 mmHg
